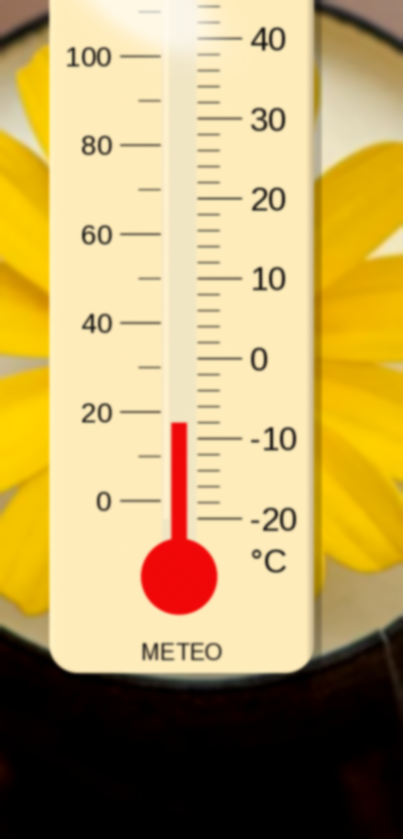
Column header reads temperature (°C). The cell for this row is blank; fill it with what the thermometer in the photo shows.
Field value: -8 °C
